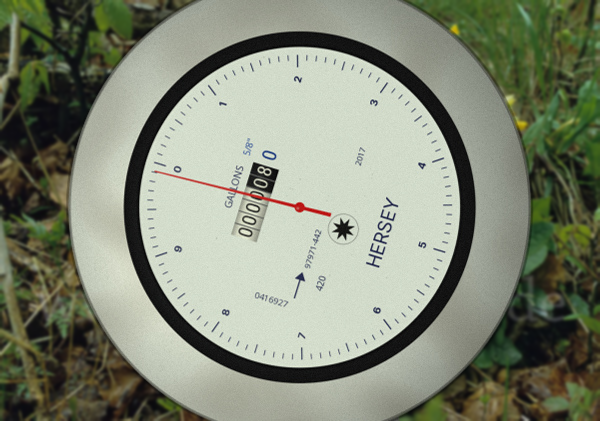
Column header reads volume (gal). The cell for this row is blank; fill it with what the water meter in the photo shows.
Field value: 79.9 gal
